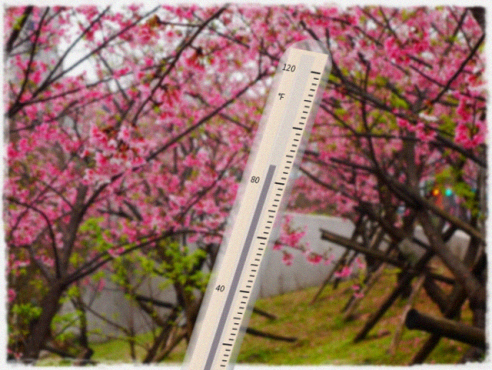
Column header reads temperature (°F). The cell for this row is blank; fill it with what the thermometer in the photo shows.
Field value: 86 °F
